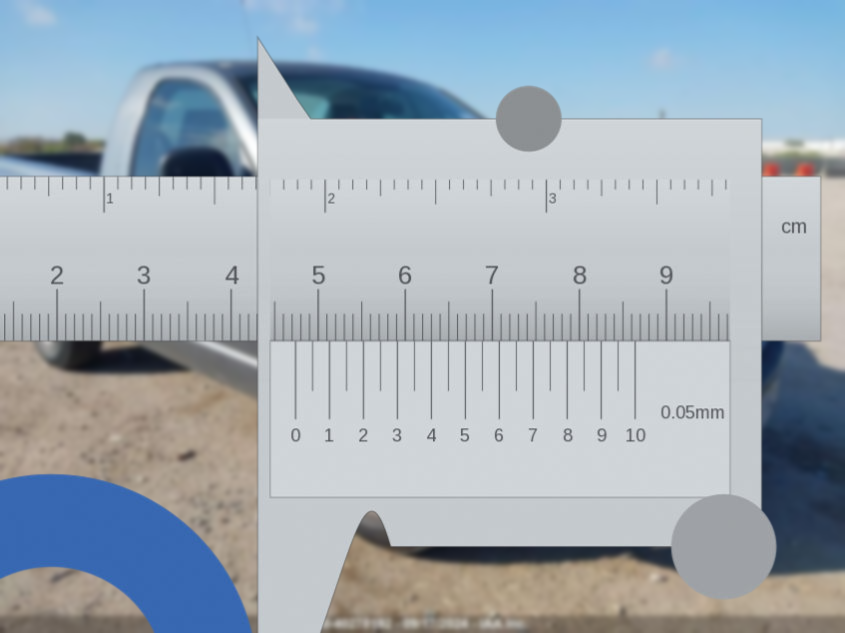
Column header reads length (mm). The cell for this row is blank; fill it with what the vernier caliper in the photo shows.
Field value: 47.4 mm
